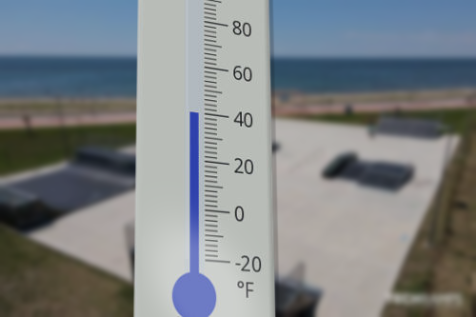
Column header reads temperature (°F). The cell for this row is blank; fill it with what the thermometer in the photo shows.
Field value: 40 °F
